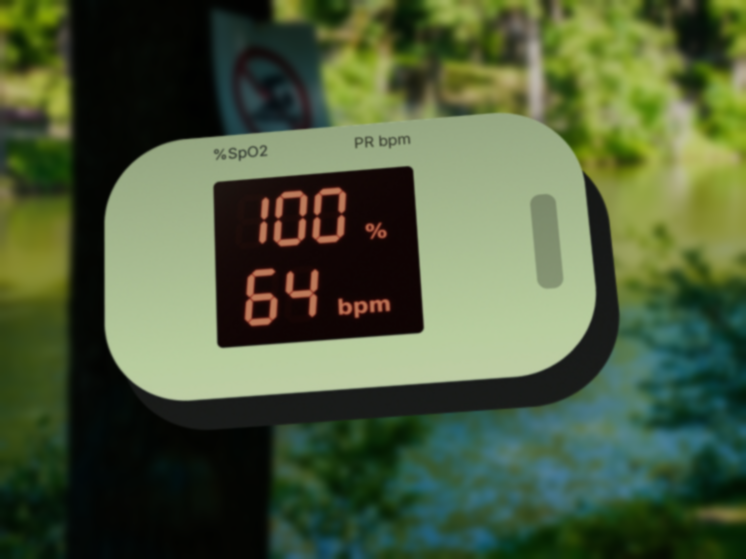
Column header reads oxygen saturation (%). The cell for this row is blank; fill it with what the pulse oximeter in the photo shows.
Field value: 100 %
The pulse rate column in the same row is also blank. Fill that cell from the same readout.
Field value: 64 bpm
